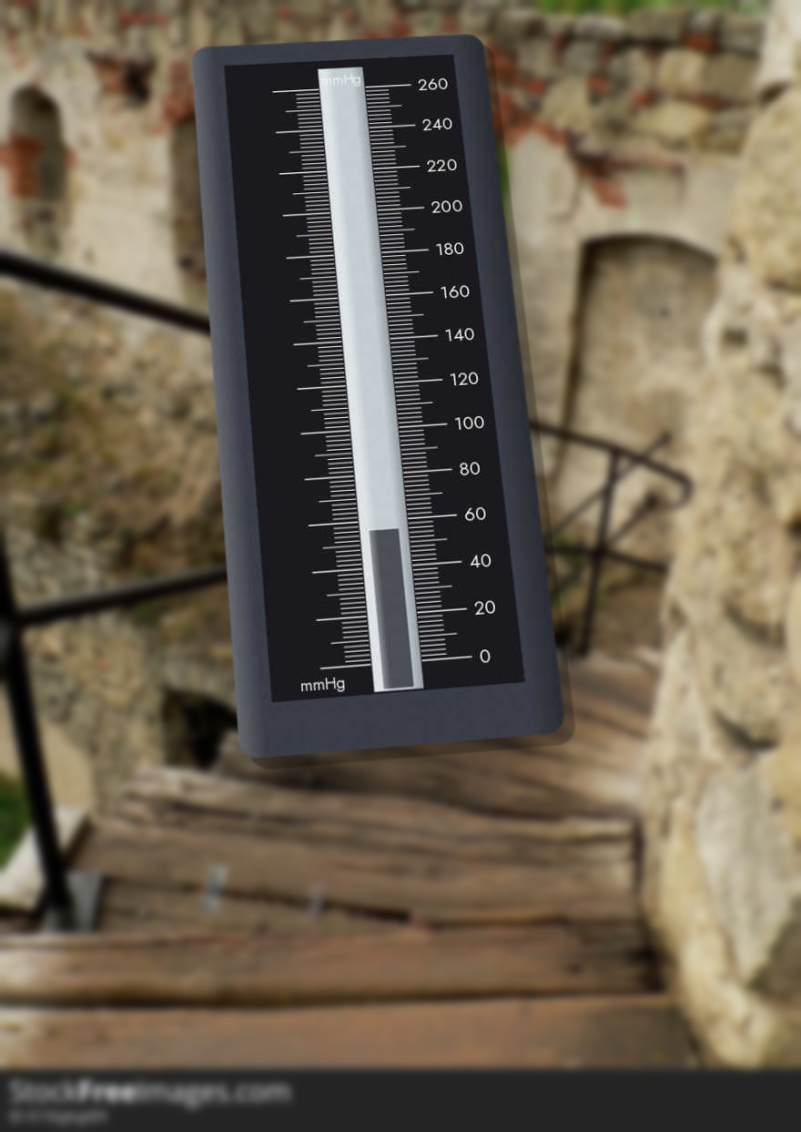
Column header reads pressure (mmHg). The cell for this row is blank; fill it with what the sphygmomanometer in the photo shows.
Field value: 56 mmHg
